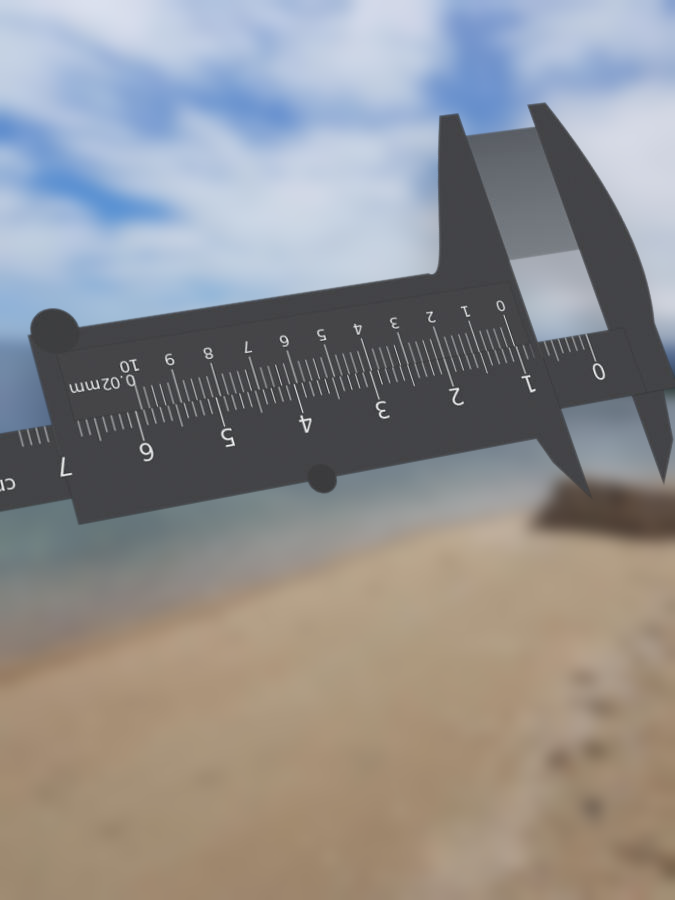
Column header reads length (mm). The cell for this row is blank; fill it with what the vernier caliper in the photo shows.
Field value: 10.2 mm
